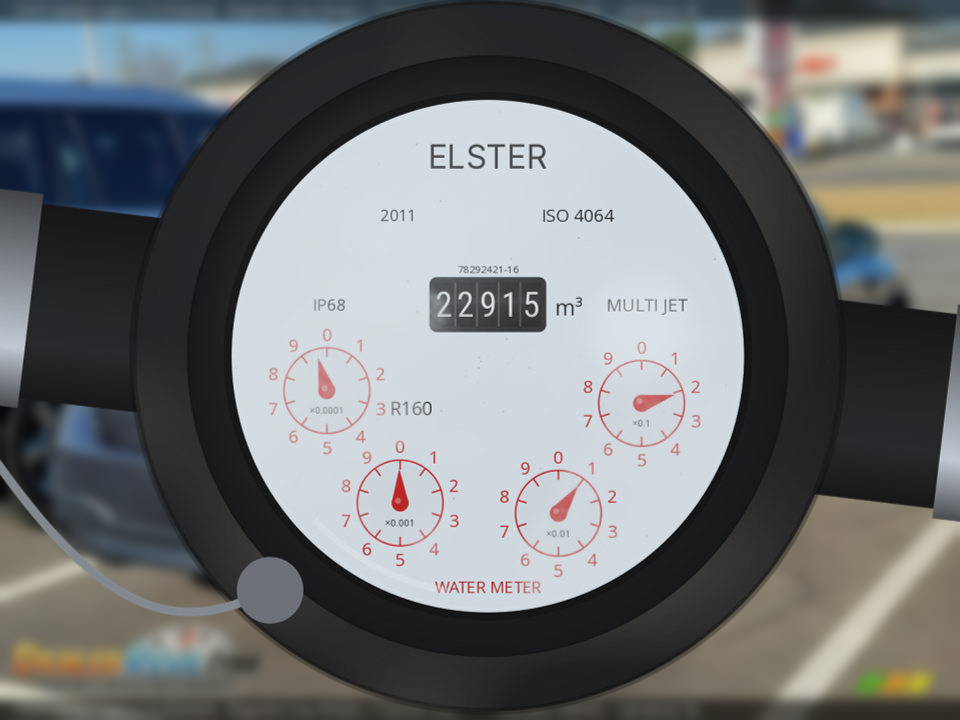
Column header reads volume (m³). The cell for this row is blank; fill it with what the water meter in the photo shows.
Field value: 22915.2099 m³
